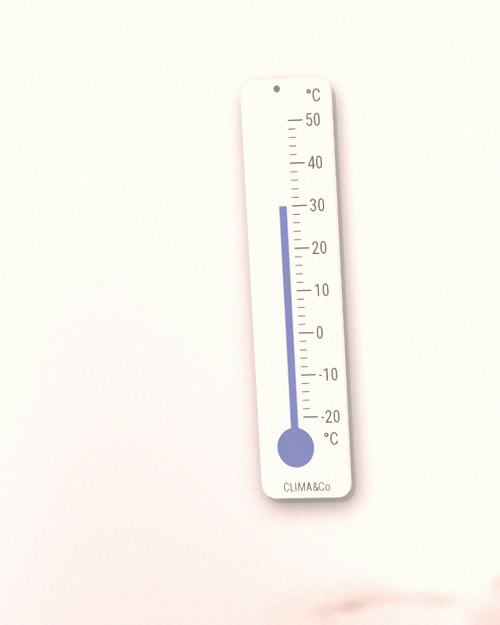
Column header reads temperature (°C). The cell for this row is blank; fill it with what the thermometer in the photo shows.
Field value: 30 °C
